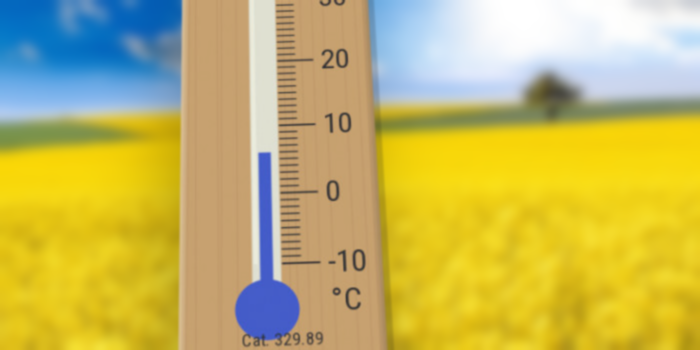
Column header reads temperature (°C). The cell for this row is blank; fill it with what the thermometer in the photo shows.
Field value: 6 °C
